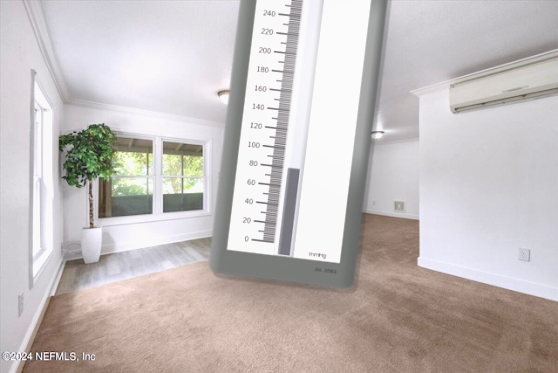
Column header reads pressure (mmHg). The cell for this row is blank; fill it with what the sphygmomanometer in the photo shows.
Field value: 80 mmHg
